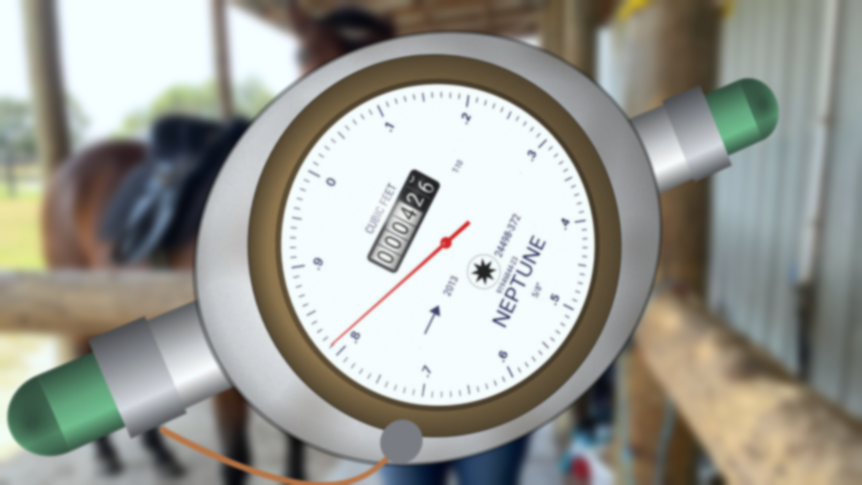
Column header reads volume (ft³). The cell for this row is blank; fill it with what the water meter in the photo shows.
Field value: 425.81 ft³
